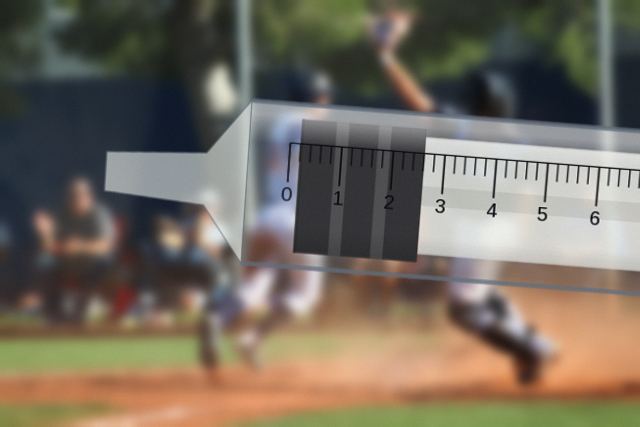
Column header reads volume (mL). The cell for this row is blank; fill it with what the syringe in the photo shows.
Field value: 0.2 mL
